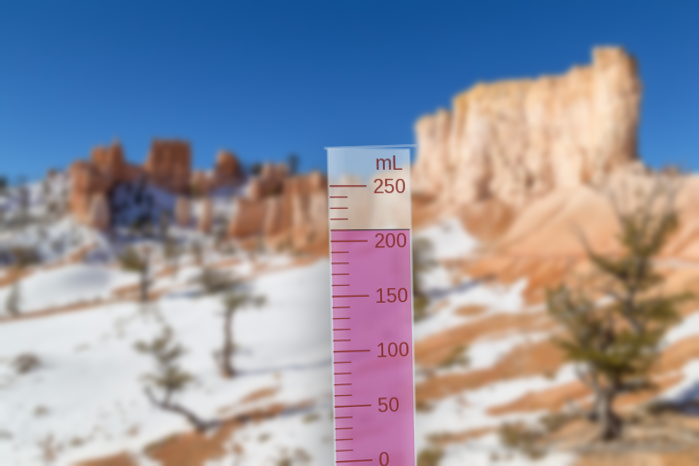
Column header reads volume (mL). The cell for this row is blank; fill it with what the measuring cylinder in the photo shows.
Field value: 210 mL
